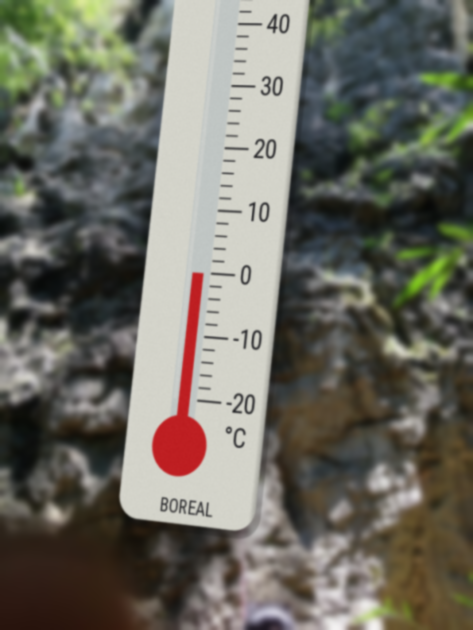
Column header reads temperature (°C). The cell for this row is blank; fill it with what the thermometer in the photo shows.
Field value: 0 °C
